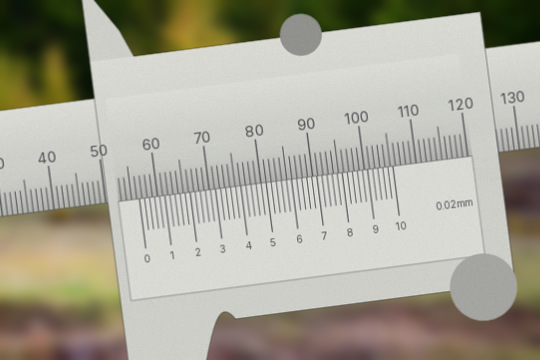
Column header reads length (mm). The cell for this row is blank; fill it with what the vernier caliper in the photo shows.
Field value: 56.5 mm
